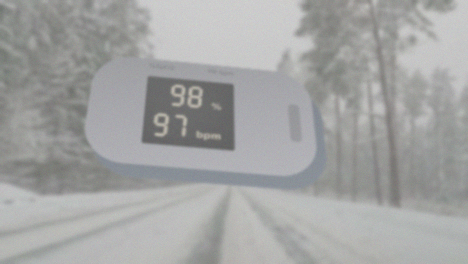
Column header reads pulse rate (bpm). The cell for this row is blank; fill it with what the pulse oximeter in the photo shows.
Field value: 97 bpm
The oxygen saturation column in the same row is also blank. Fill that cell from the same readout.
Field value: 98 %
